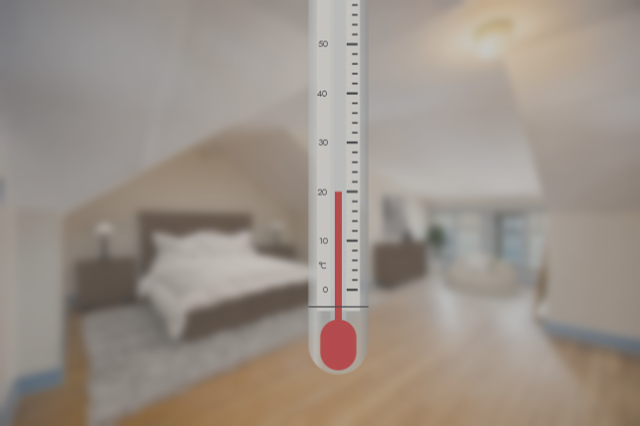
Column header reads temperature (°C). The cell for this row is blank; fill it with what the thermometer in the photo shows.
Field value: 20 °C
